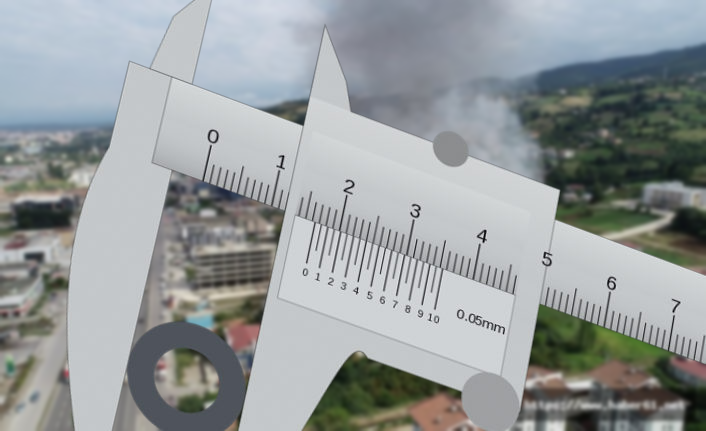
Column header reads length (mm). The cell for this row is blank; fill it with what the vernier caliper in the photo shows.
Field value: 16.4 mm
